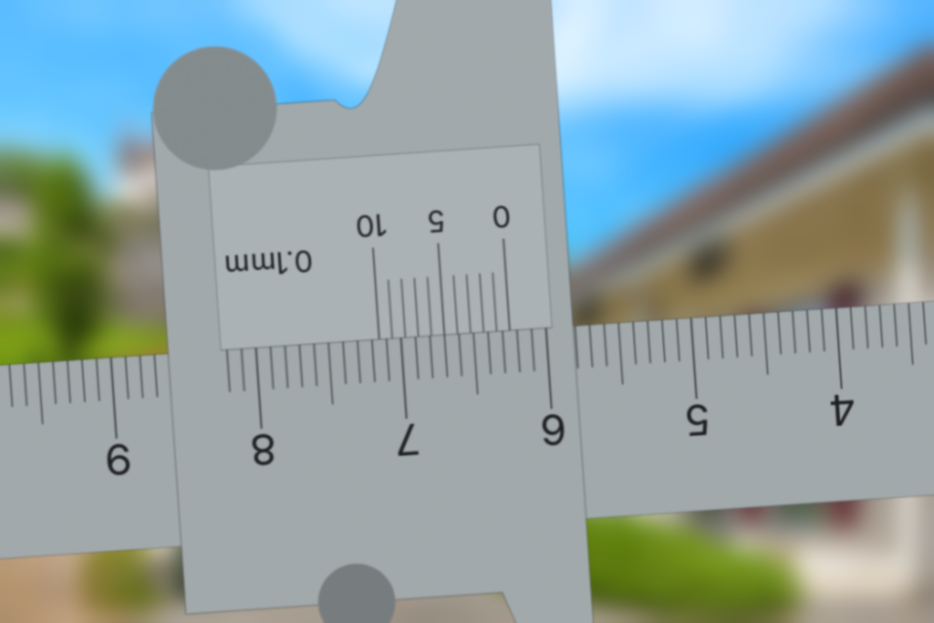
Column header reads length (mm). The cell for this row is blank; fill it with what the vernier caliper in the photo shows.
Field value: 62.5 mm
